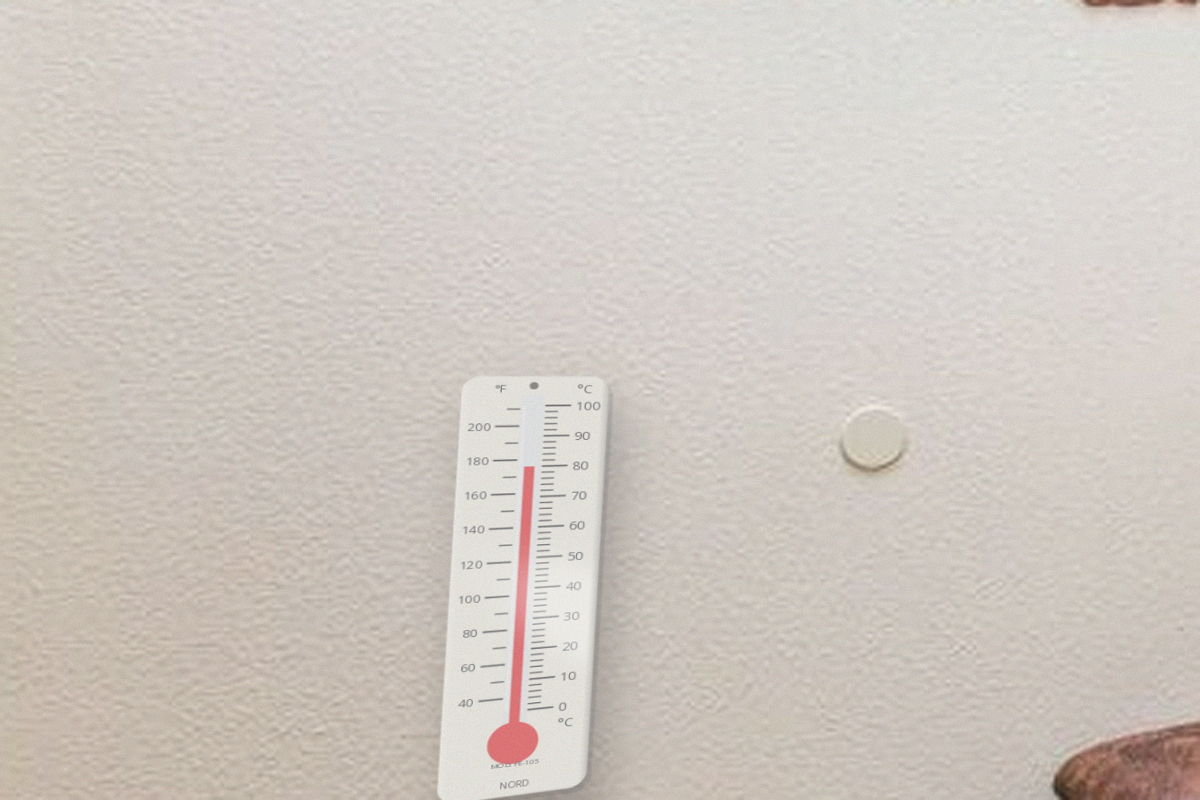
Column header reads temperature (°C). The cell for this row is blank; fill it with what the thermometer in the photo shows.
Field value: 80 °C
